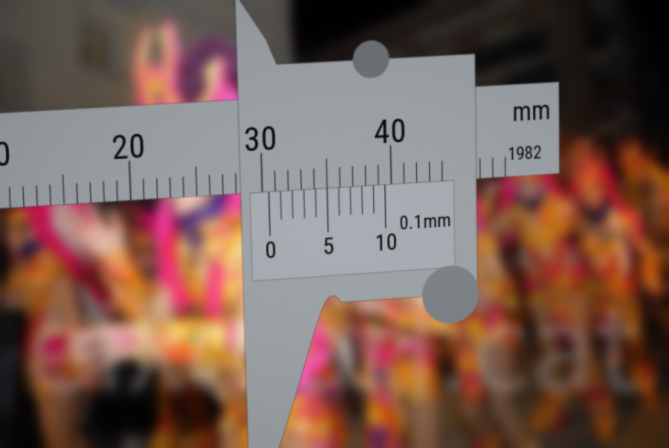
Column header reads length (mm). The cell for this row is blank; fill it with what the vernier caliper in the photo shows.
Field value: 30.5 mm
